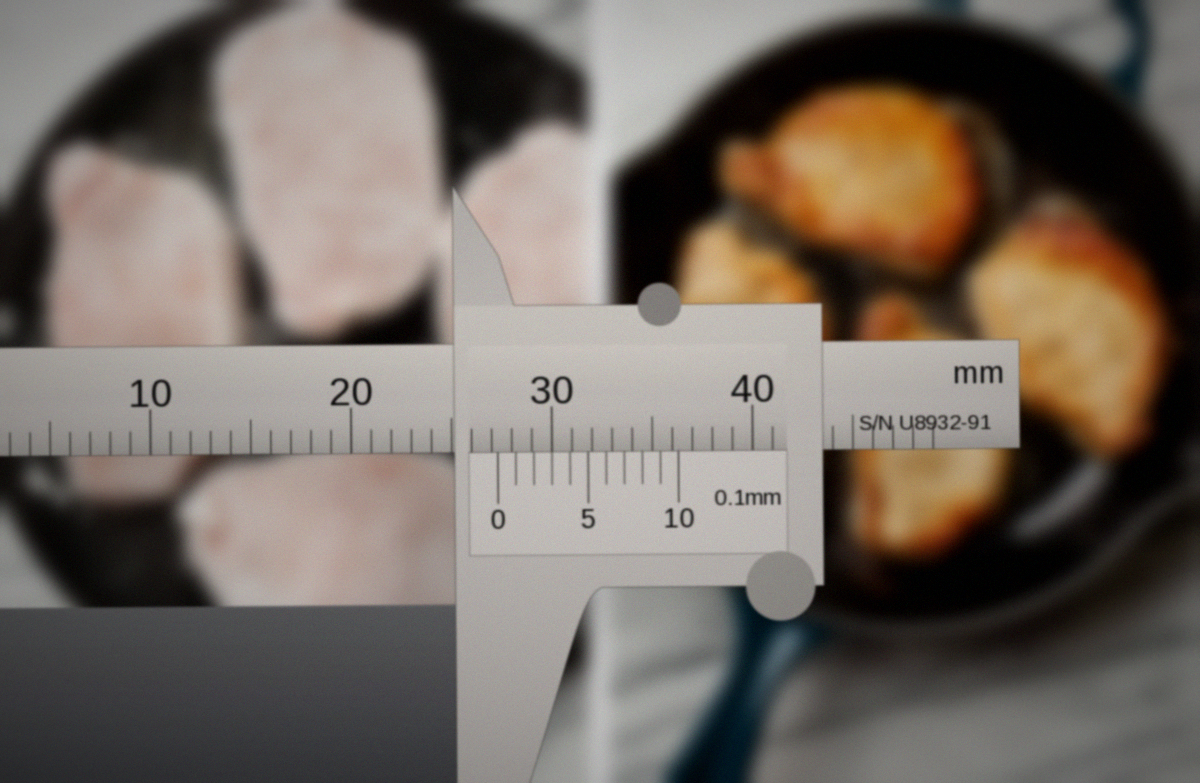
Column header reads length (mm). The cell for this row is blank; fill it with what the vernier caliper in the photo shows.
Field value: 27.3 mm
